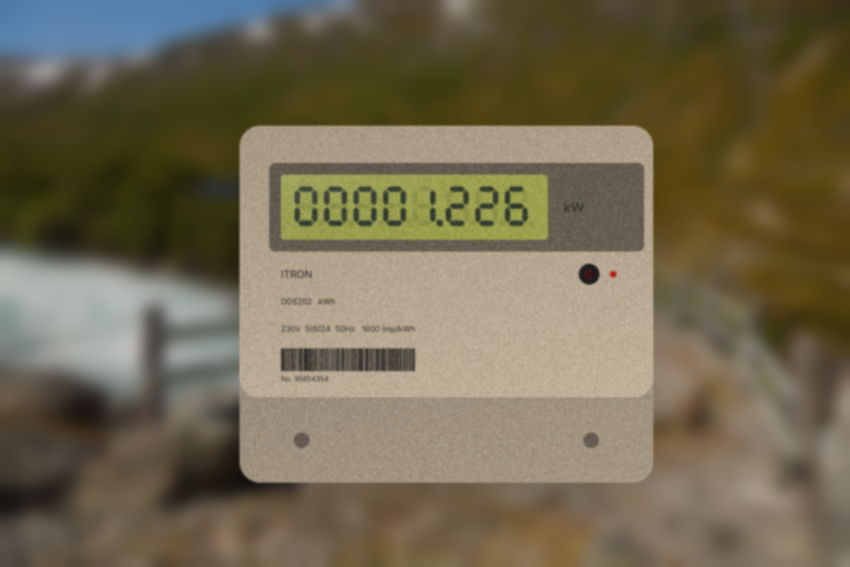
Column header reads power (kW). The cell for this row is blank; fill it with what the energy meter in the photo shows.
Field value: 1.226 kW
